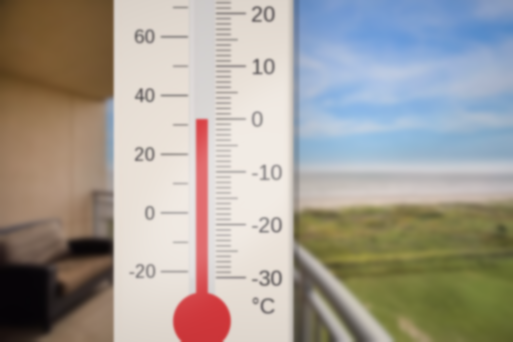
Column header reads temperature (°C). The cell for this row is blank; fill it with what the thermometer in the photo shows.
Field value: 0 °C
